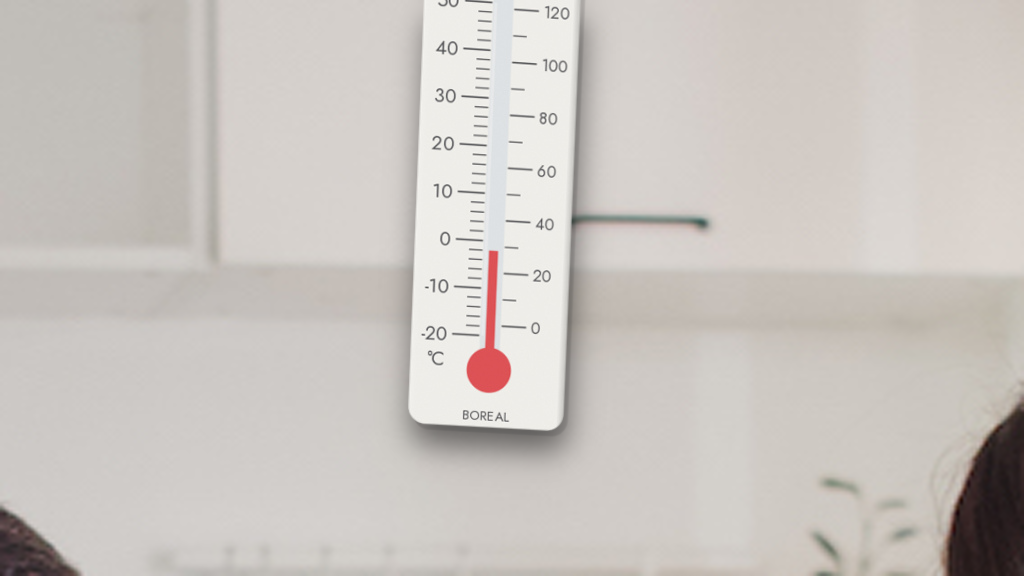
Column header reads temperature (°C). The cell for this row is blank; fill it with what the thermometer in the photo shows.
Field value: -2 °C
